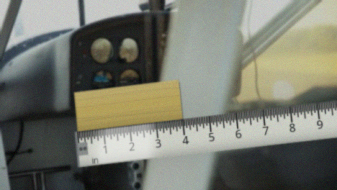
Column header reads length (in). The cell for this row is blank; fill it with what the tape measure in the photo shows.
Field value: 4 in
